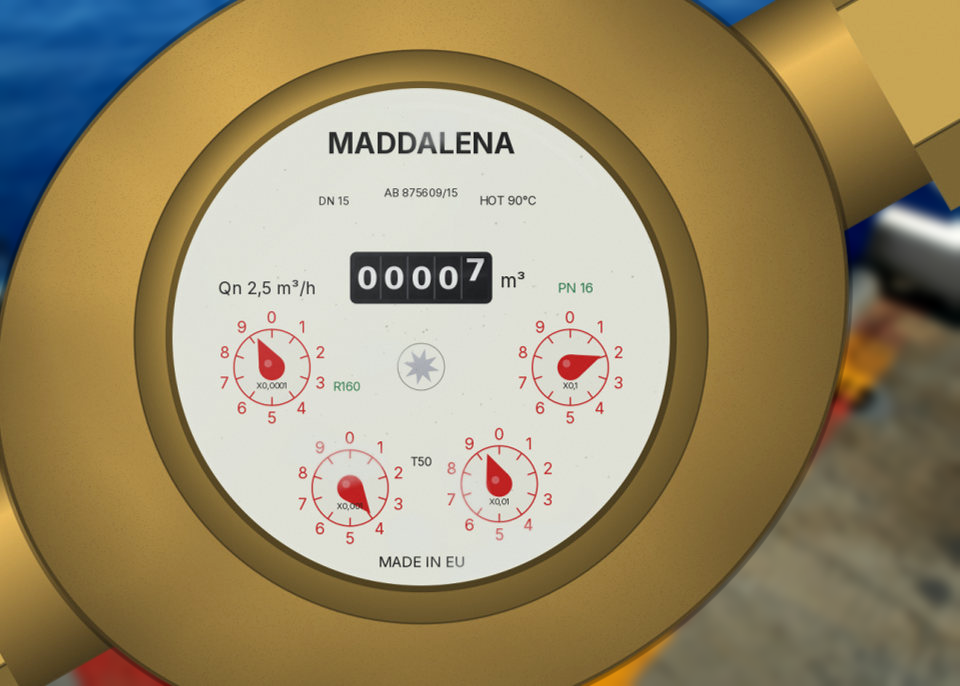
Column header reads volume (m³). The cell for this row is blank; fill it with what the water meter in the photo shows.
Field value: 7.1939 m³
